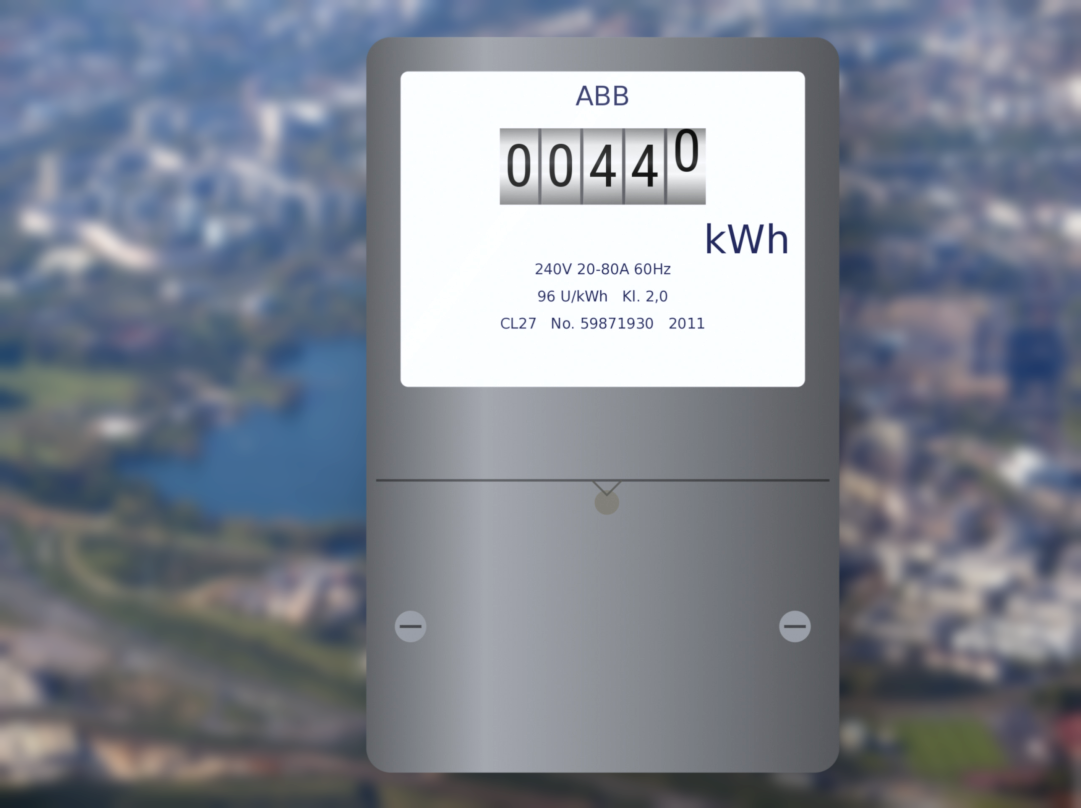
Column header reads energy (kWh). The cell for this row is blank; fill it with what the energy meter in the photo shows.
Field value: 440 kWh
